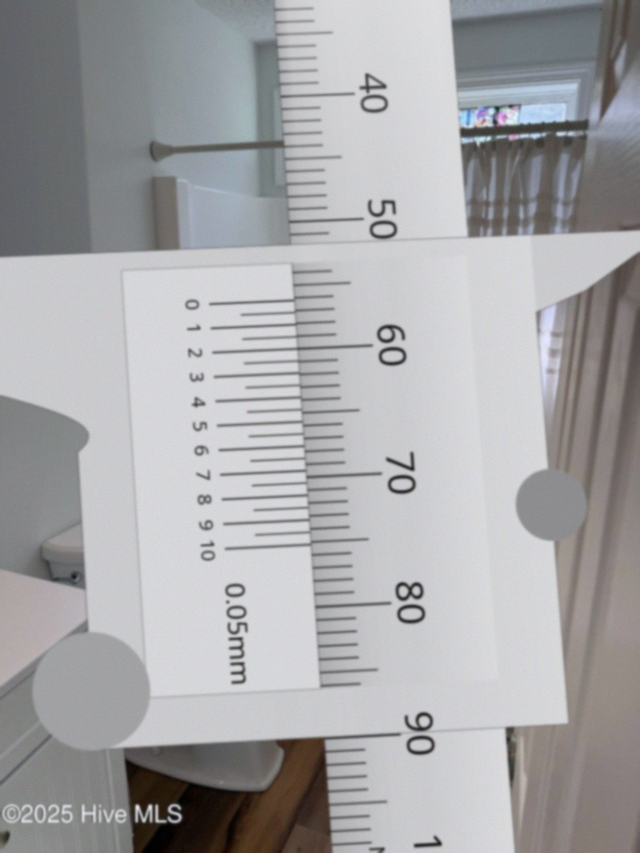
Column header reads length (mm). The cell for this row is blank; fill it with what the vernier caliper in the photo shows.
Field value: 56.2 mm
